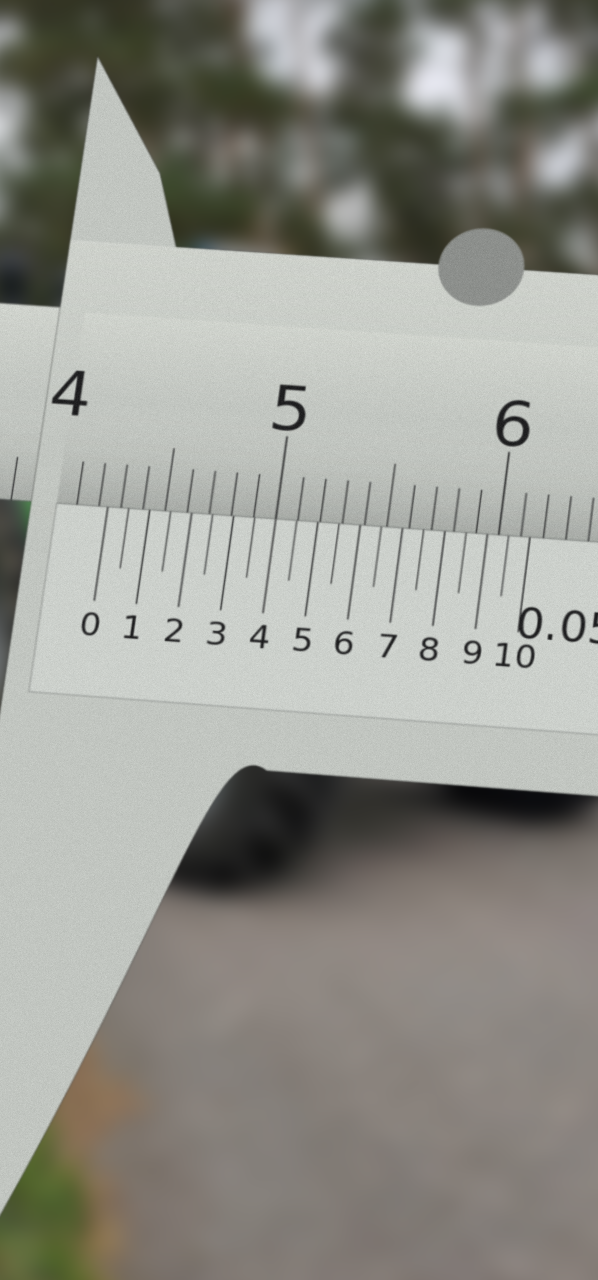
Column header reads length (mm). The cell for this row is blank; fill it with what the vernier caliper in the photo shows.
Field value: 42.4 mm
